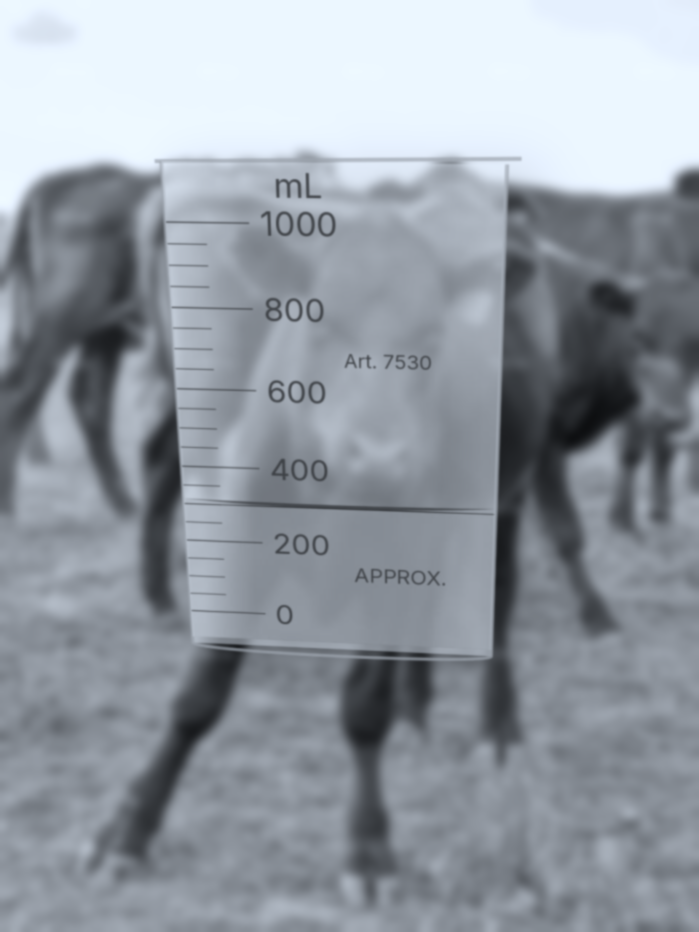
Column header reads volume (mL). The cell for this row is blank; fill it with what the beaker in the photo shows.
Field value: 300 mL
